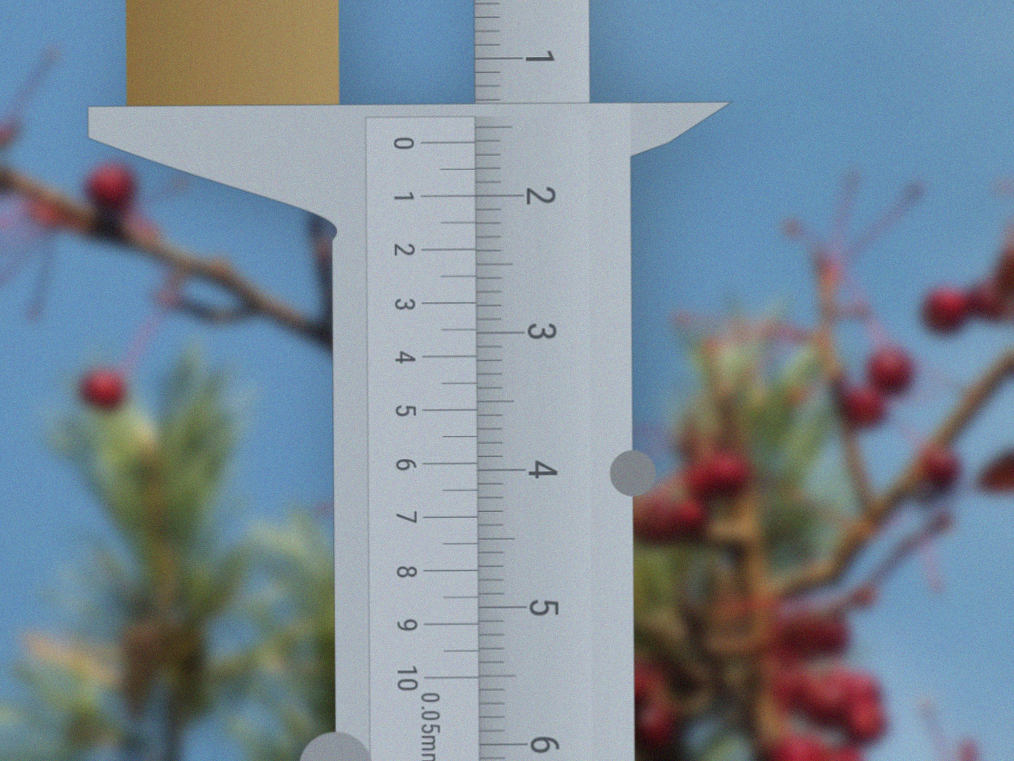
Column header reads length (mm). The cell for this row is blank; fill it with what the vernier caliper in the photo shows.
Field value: 16.1 mm
